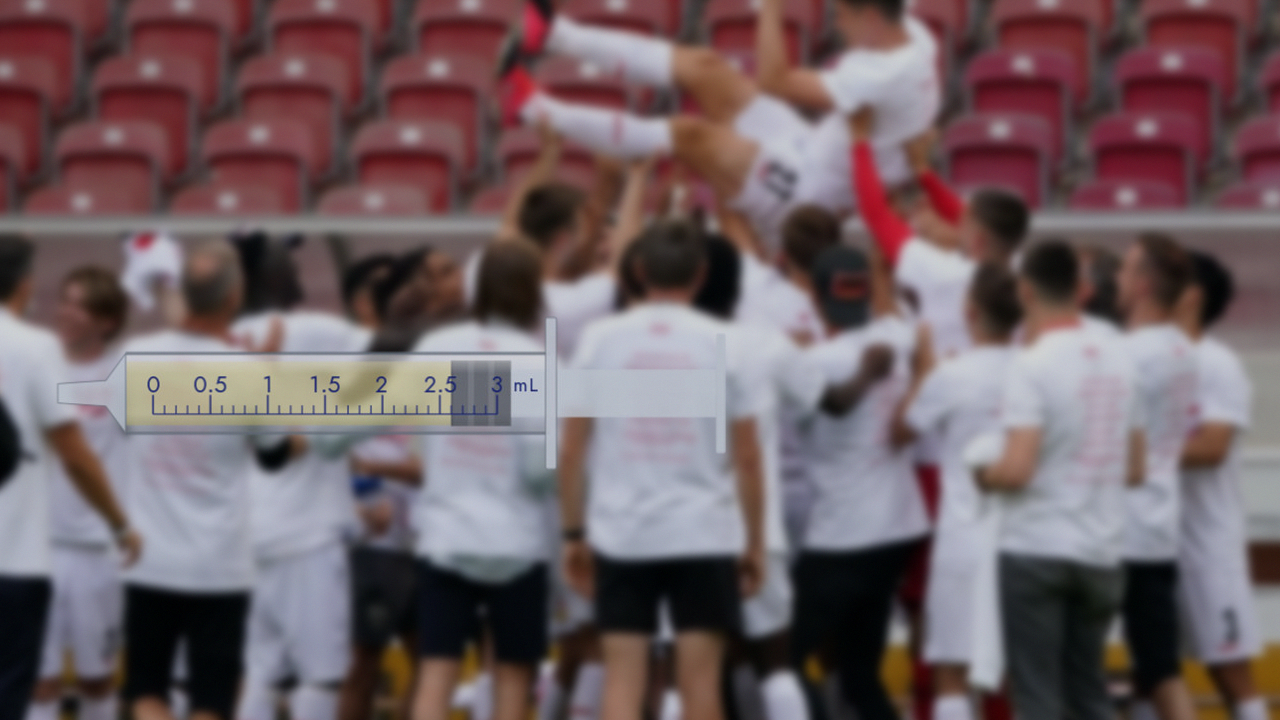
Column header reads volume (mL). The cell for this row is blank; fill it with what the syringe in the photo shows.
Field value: 2.6 mL
